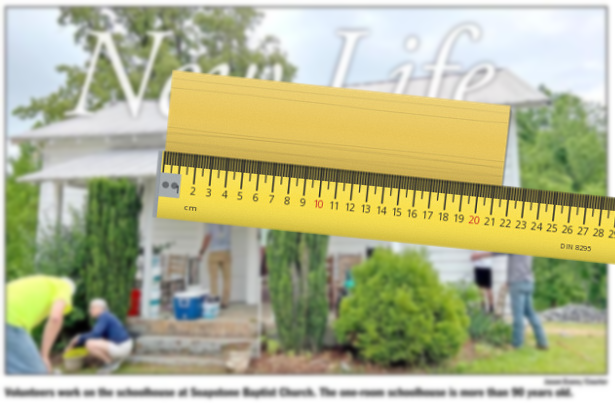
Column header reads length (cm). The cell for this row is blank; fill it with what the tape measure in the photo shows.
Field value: 21.5 cm
